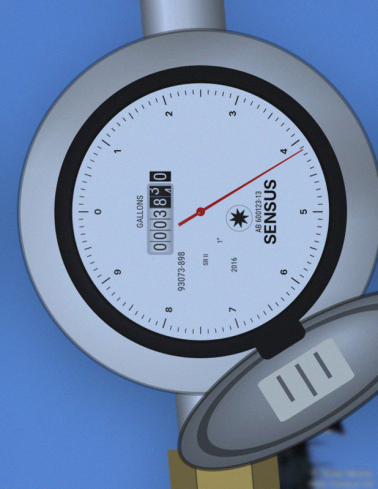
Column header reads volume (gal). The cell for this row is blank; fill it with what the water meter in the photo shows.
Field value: 3834.1 gal
